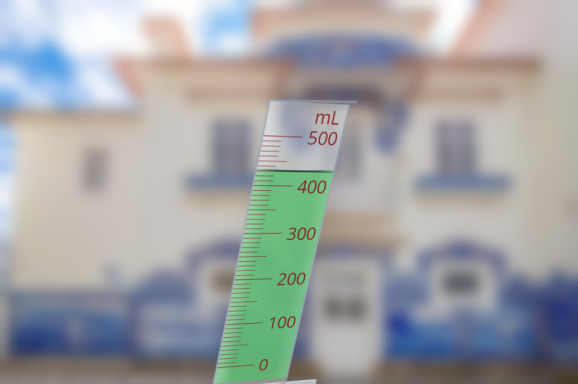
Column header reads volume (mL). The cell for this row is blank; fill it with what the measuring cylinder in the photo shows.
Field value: 430 mL
